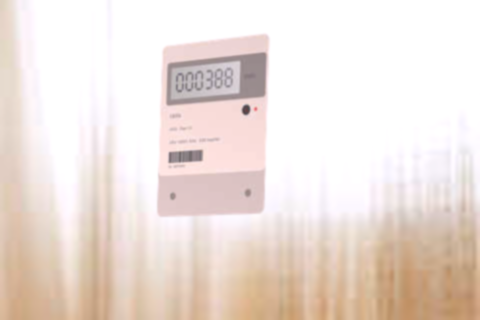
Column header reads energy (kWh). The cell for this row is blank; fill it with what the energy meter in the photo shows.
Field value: 388 kWh
